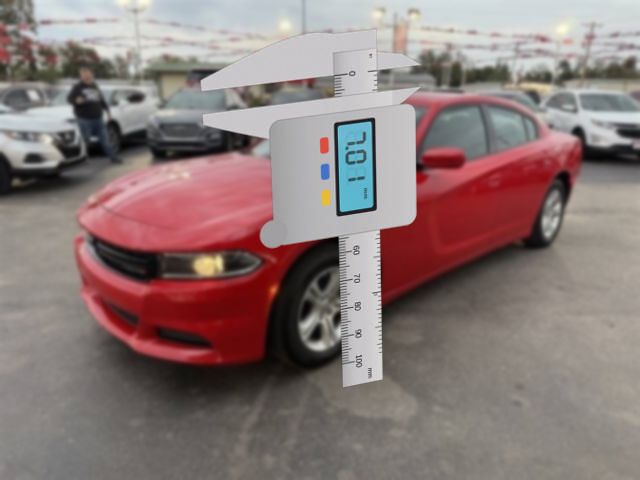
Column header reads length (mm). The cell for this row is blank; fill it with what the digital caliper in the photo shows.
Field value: 7.01 mm
